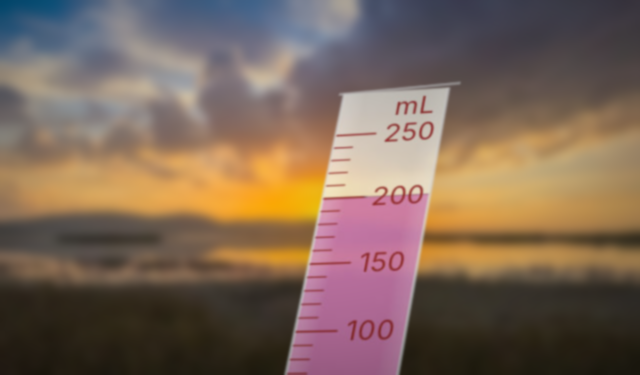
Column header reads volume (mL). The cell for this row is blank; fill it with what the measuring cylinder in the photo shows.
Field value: 200 mL
